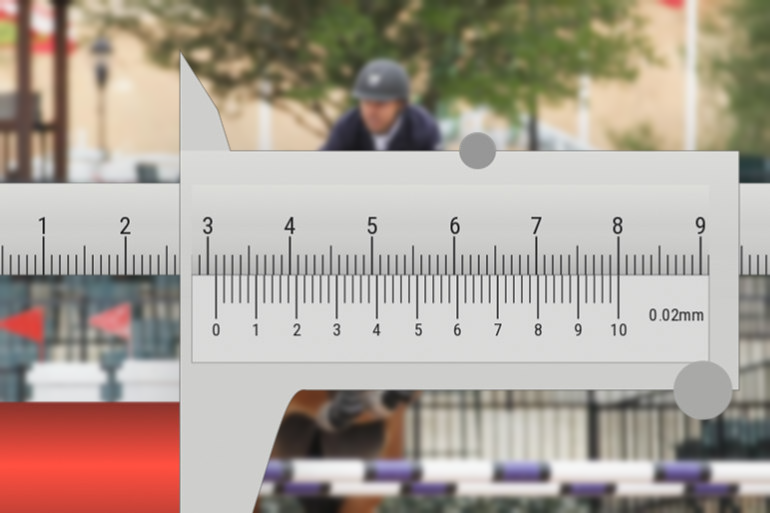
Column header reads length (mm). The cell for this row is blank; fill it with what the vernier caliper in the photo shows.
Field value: 31.0 mm
